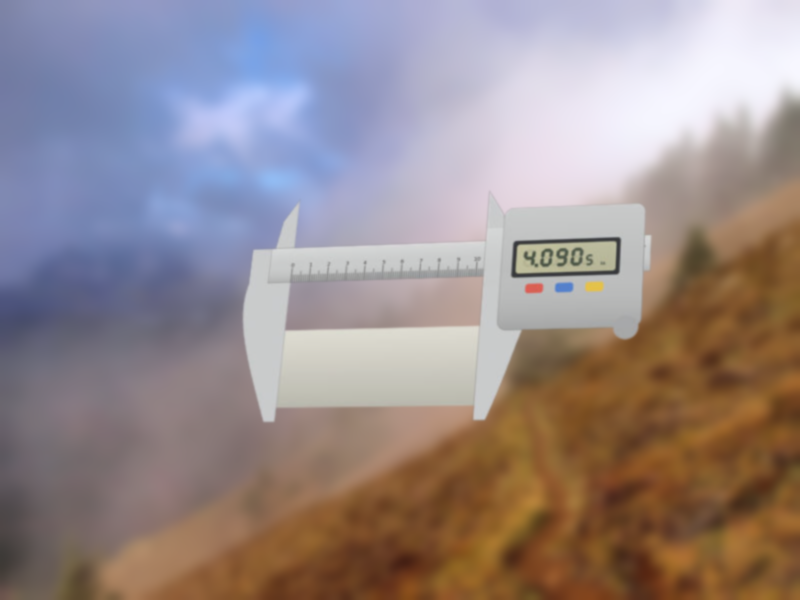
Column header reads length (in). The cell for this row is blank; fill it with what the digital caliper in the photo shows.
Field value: 4.0905 in
